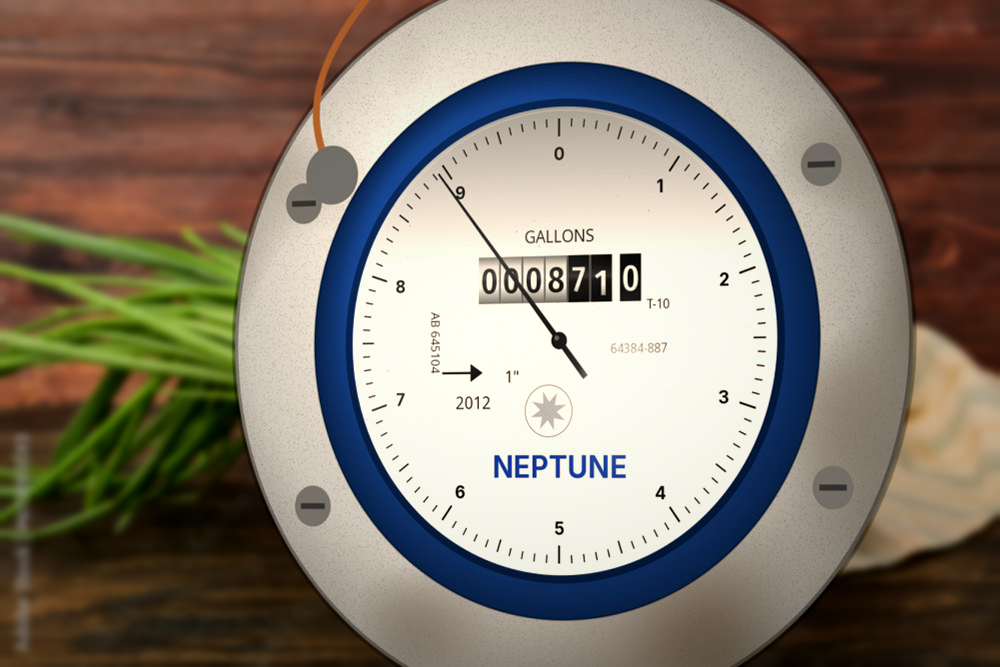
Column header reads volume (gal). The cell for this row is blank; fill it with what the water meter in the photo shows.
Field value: 8708.9 gal
